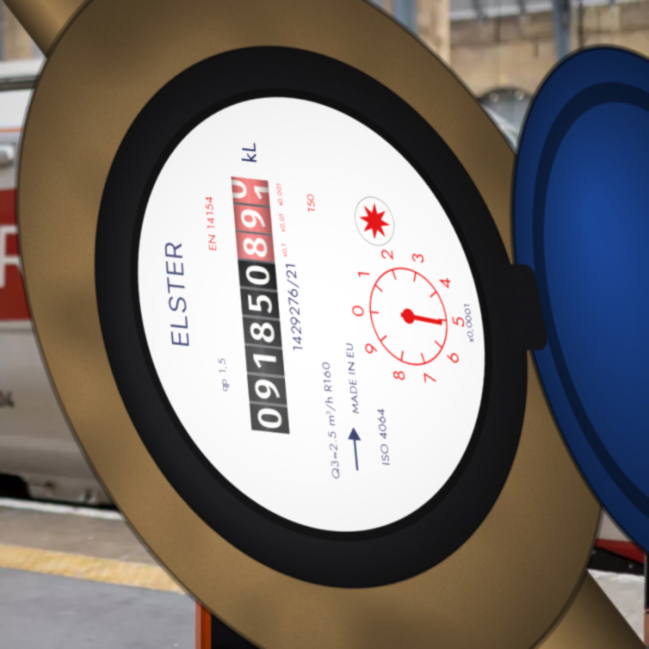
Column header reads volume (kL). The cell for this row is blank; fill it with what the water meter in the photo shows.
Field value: 91850.8905 kL
